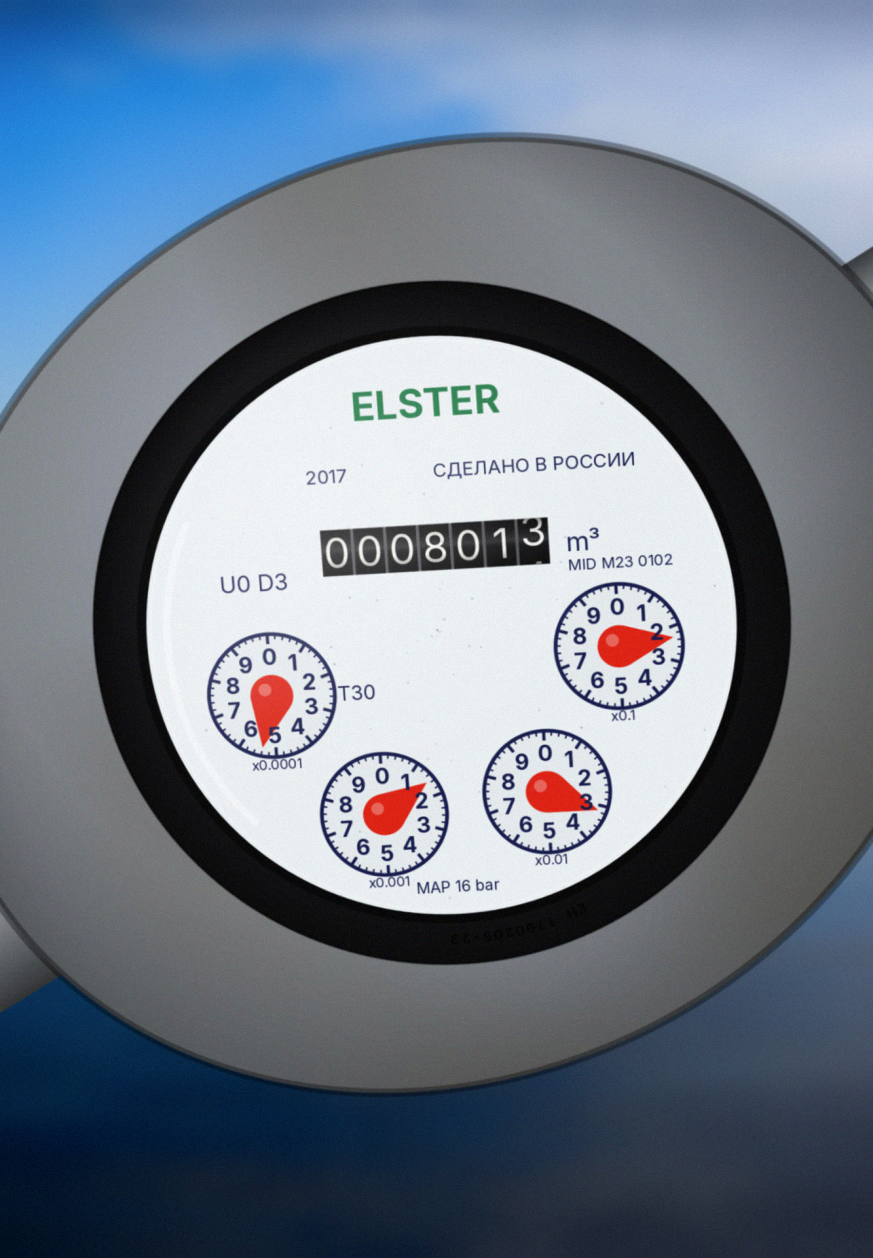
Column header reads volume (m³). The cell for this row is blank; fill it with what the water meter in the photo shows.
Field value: 8013.2315 m³
